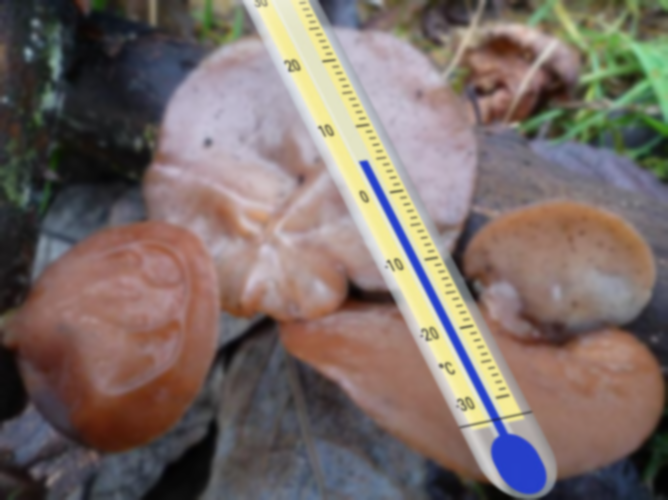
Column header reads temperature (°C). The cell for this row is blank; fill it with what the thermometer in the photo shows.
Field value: 5 °C
